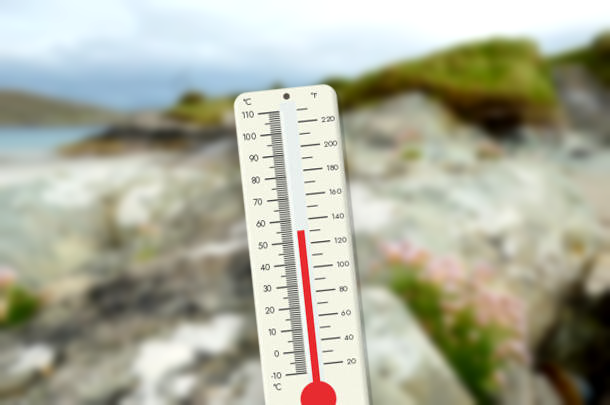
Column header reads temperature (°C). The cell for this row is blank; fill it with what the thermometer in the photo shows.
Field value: 55 °C
